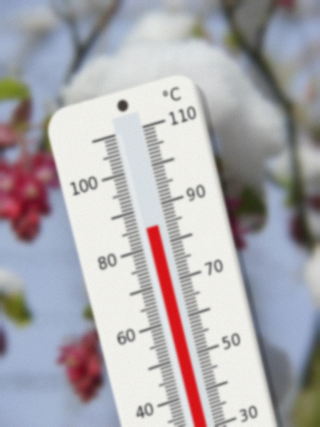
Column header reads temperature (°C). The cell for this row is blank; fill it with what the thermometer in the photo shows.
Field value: 85 °C
